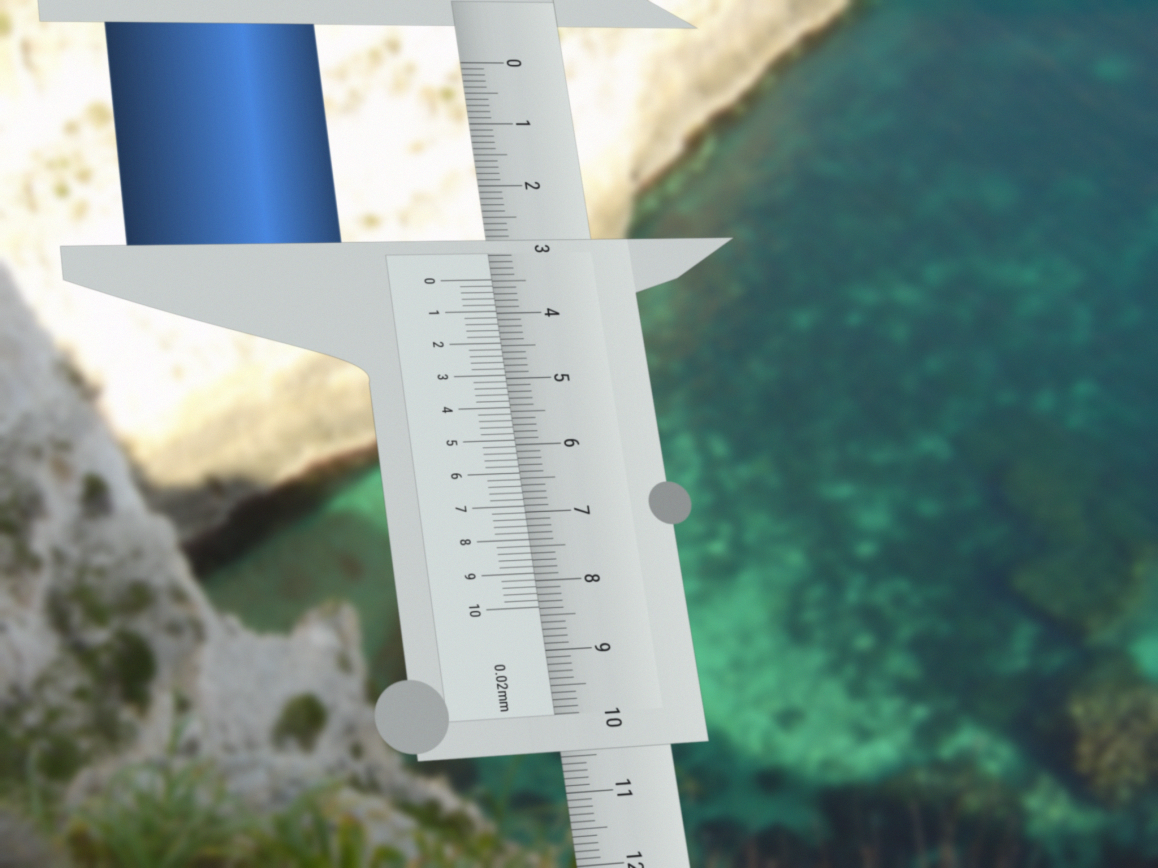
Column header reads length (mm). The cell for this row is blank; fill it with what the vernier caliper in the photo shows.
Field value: 34.8 mm
